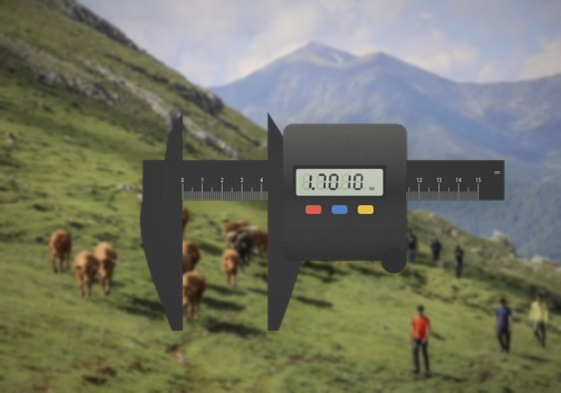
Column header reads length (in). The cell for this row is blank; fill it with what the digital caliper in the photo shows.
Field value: 1.7010 in
